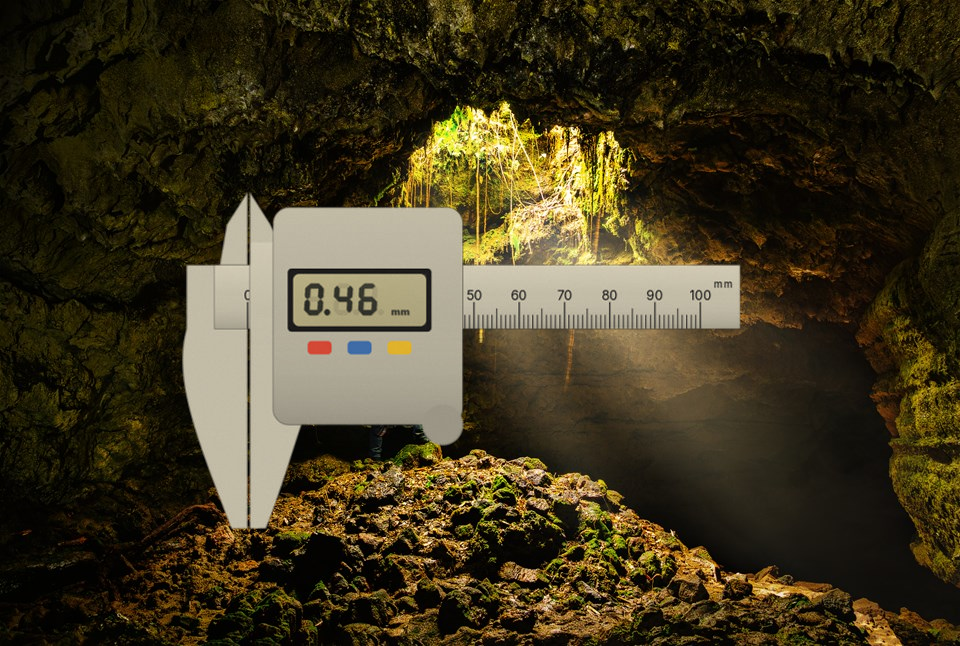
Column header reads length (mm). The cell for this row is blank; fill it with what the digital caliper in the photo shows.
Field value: 0.46 mm
